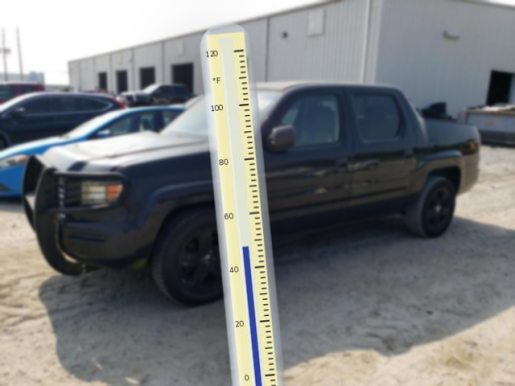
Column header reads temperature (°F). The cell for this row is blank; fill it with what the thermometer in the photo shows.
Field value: 48 °F
